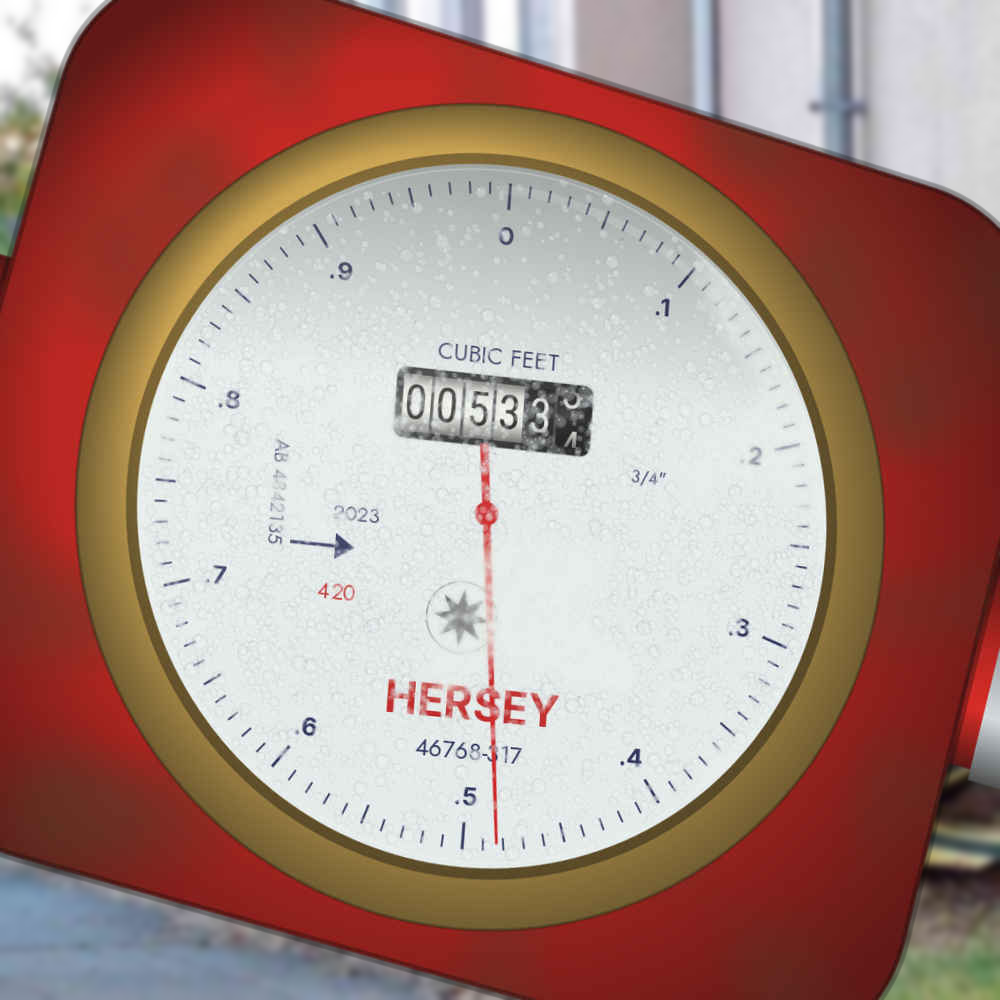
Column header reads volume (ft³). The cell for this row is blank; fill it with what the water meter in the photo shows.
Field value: 5333.48 ft³
